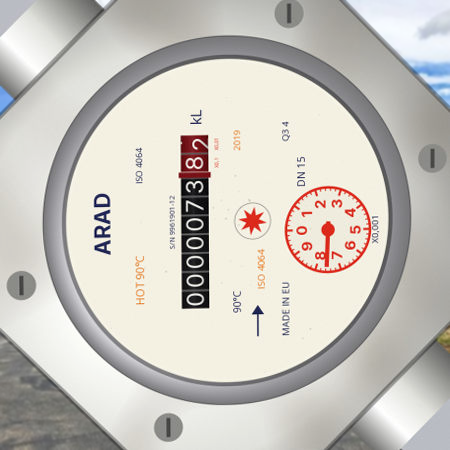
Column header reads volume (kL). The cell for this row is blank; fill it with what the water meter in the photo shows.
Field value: 73.817 kL
